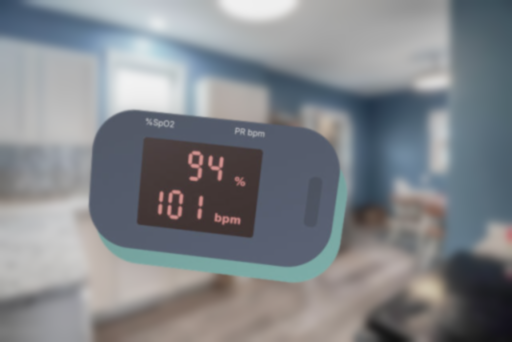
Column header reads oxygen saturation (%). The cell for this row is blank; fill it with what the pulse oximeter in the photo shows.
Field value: 94 %
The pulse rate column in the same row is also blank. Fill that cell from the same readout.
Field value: 101 bpm
